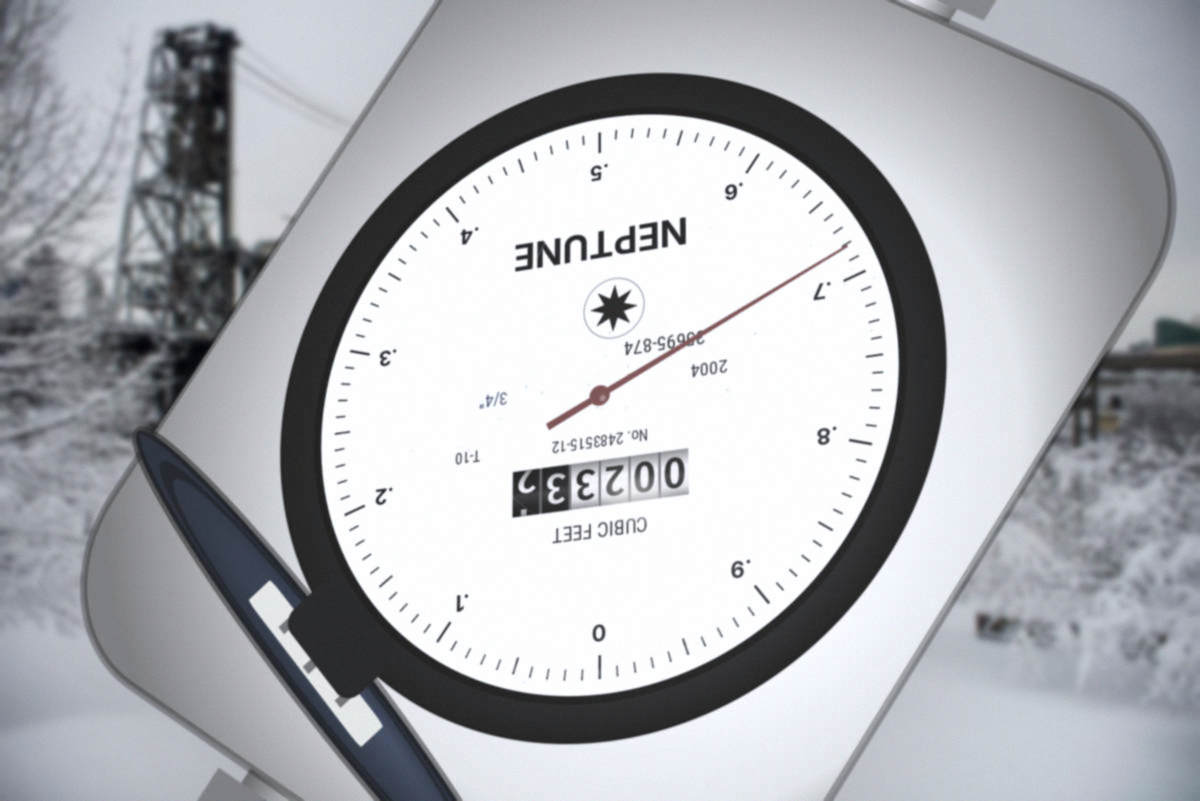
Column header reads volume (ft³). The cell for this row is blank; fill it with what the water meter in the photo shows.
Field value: 2331.68 ft³
